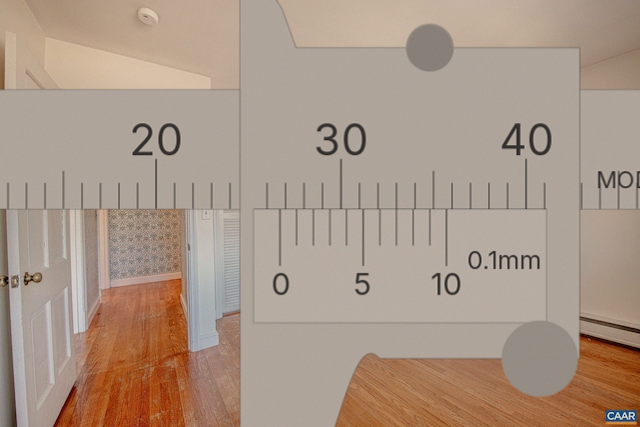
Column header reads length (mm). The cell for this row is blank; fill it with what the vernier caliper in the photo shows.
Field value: 26.7 mm
